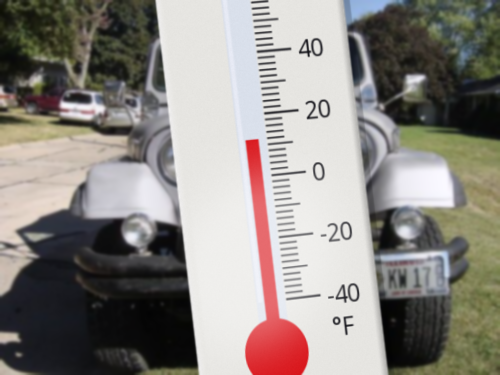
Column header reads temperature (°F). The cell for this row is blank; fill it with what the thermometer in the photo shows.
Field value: 12 °F
